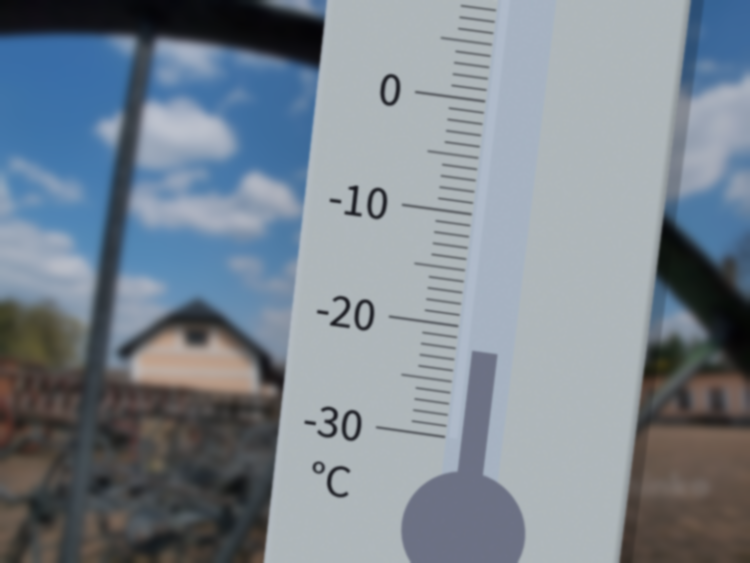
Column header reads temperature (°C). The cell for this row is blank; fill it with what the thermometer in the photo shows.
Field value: -22 °C
